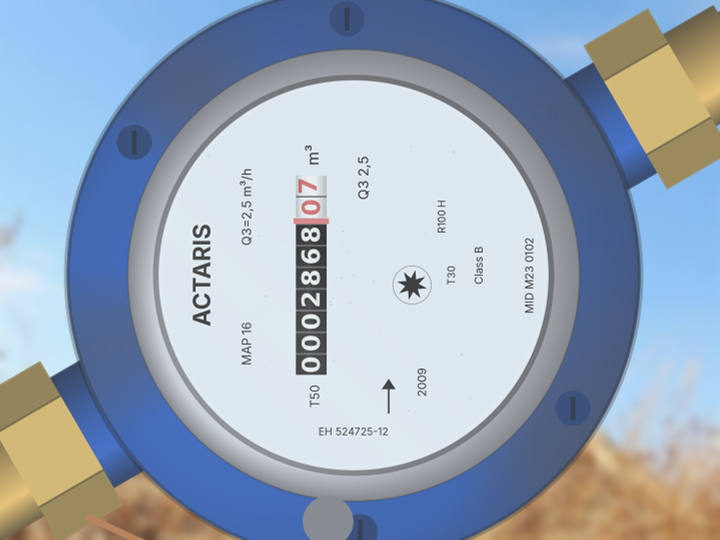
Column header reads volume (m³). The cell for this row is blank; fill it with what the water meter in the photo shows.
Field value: 2868.07 m³
